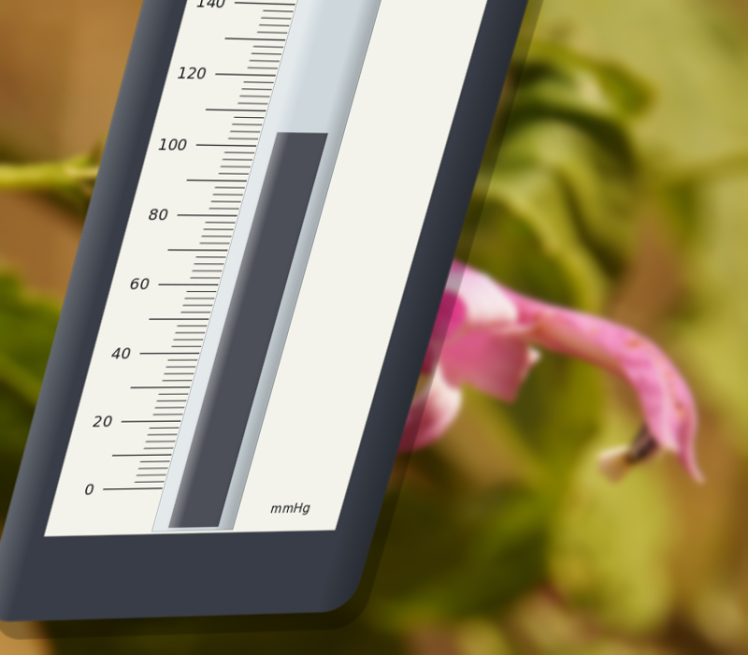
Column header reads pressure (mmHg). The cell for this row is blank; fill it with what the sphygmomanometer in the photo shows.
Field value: 104 mmHg
